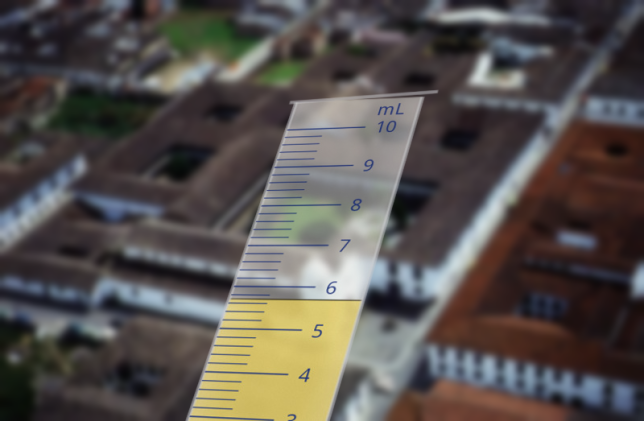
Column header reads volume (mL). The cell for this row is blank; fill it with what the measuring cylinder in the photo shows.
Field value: 5.7 mL
